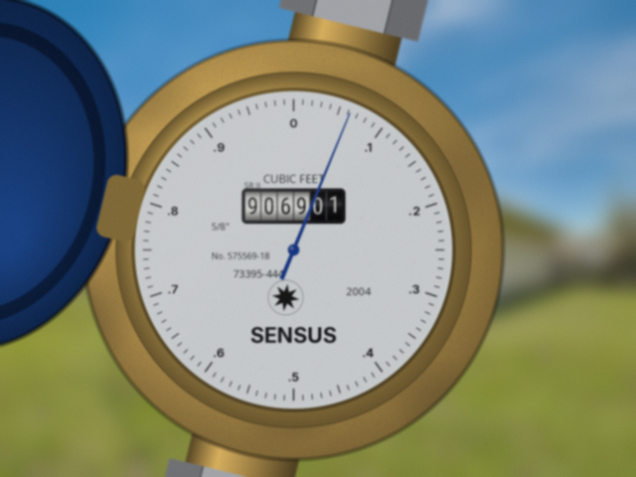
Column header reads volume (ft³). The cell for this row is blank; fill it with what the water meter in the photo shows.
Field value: 906901.06 ft³
